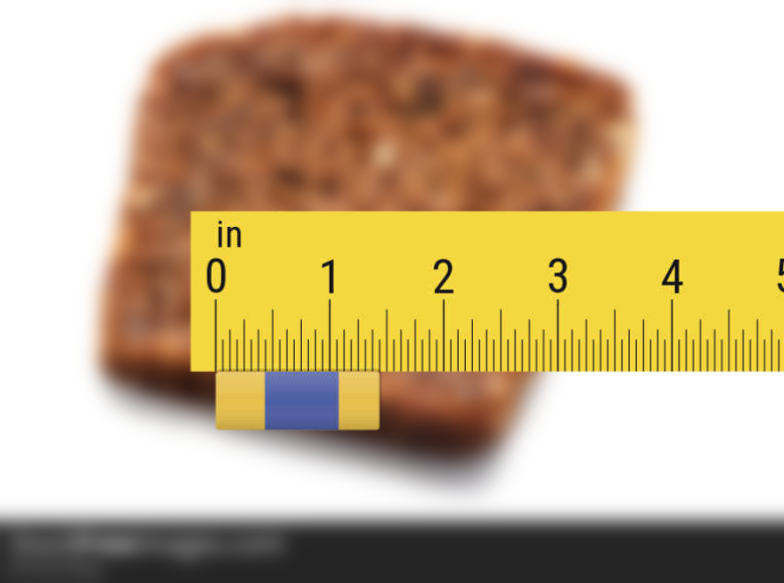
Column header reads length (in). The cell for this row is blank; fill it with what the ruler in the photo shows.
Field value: 1.4375 in
